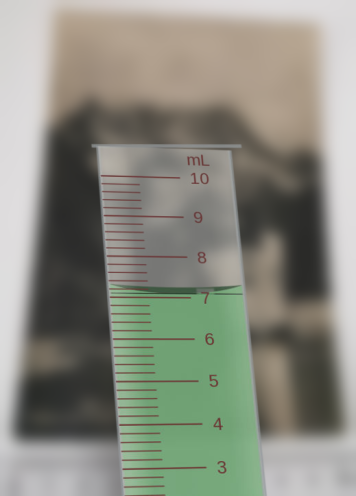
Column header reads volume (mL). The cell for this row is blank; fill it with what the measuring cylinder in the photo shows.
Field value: 7.1 mL
